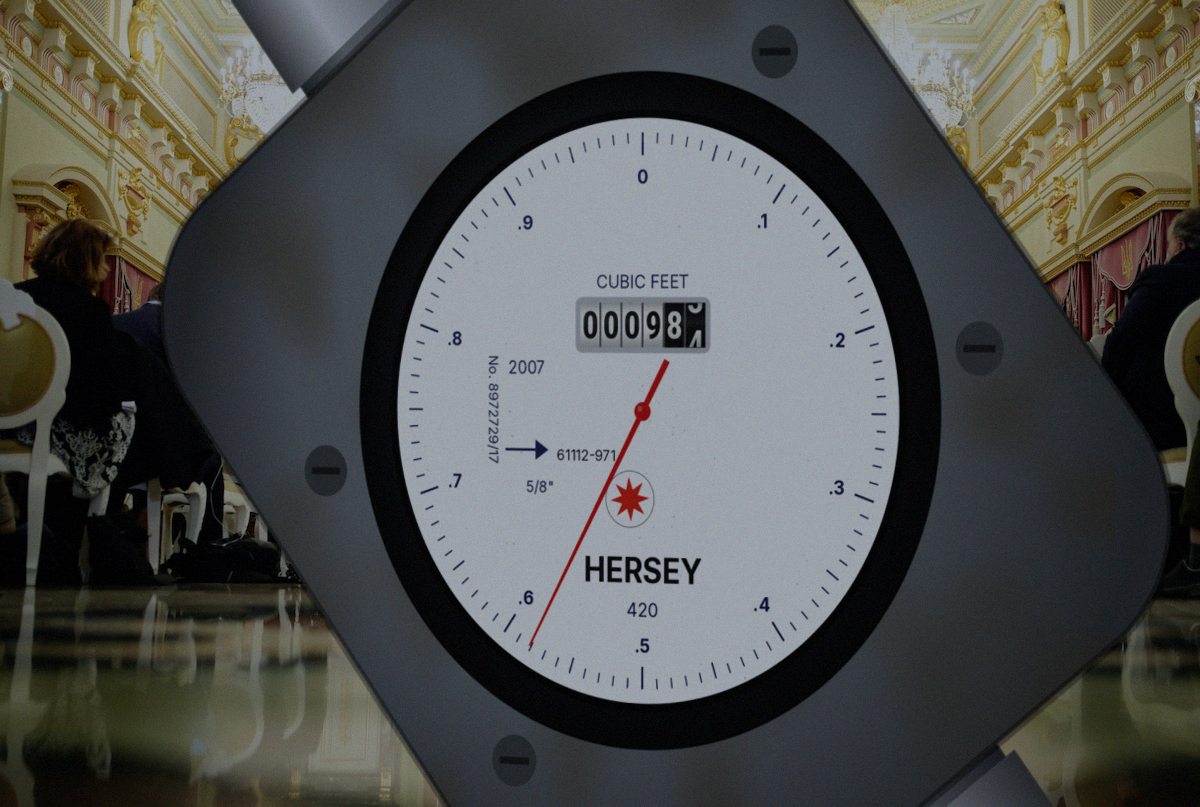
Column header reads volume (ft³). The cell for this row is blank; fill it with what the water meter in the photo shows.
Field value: 983.58 ft³
